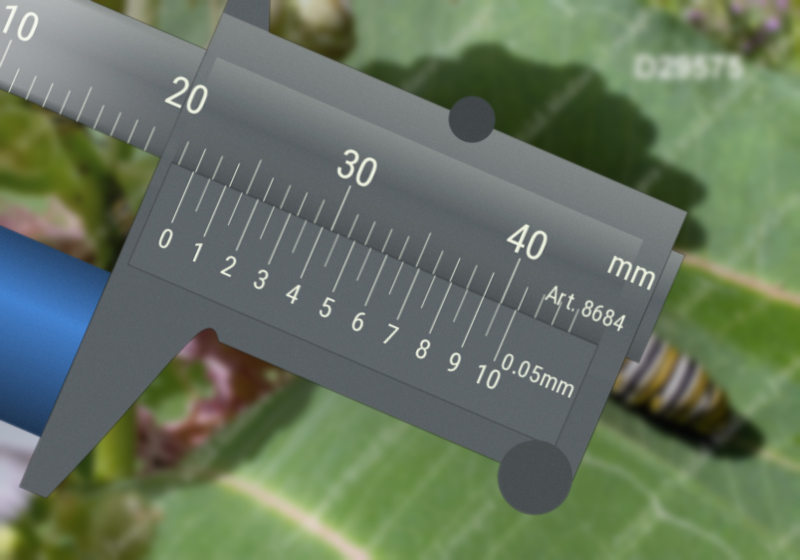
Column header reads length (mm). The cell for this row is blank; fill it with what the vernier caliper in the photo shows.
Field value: 21.9 mm
